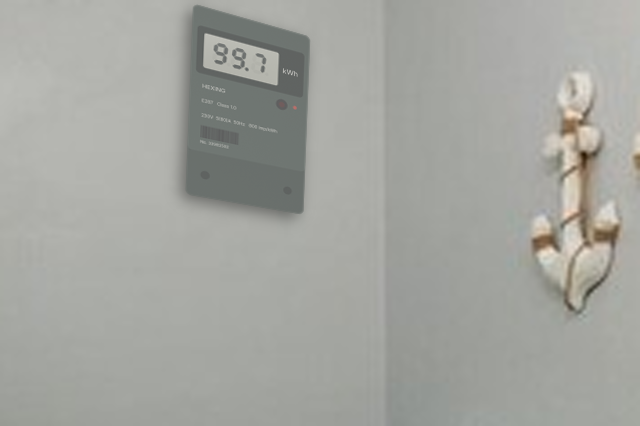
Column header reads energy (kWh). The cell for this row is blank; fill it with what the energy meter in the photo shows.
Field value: 99.7 kWh
